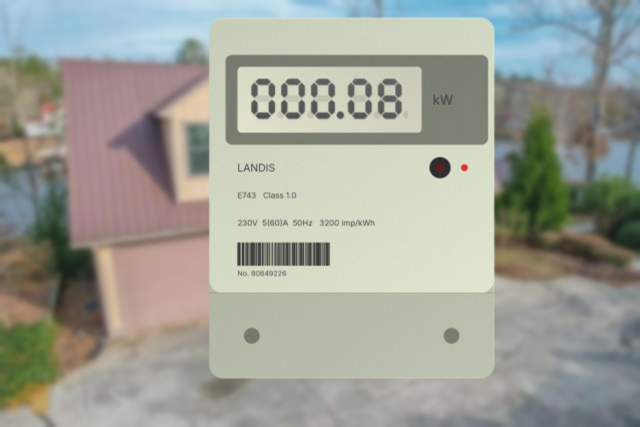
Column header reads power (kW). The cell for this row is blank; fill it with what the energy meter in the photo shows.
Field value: 0.08 kW
